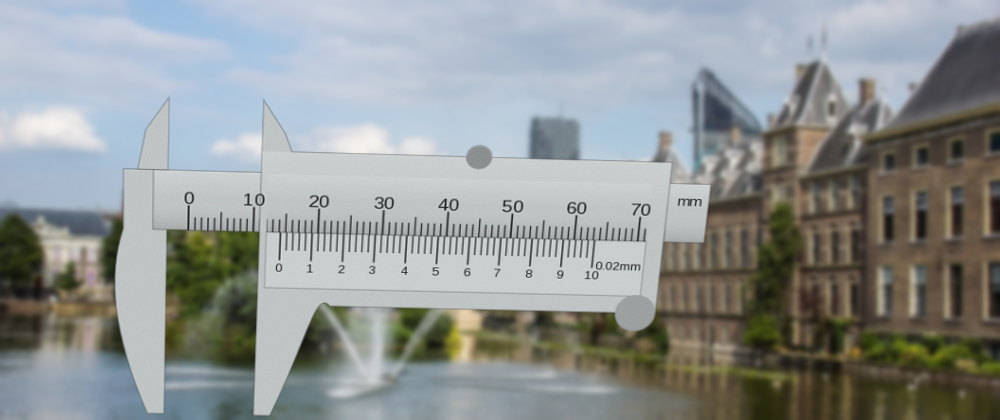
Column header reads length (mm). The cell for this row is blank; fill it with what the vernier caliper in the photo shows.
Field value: 14.2 mm
